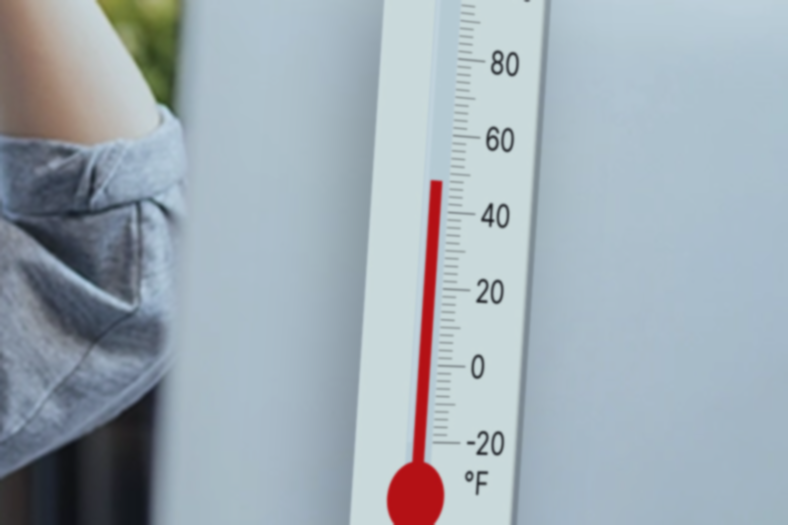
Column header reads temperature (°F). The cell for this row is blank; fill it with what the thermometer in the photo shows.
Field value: 48 °F
